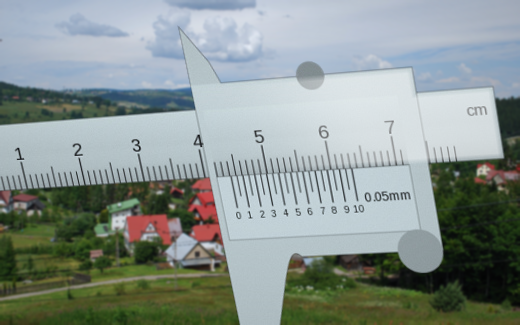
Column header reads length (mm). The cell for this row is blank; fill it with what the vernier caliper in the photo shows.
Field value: 44.2 mm
